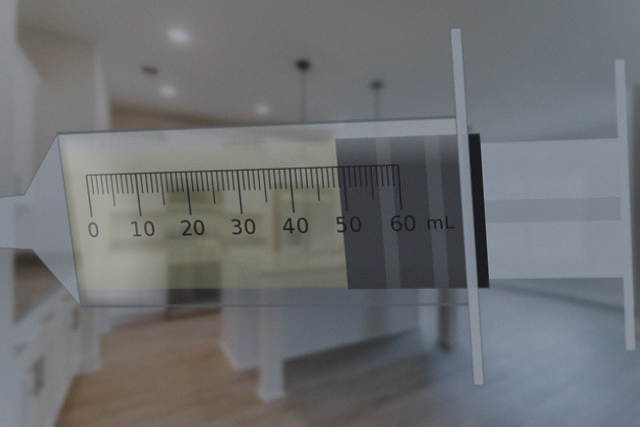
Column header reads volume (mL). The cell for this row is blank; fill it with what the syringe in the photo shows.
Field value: 49 mL
